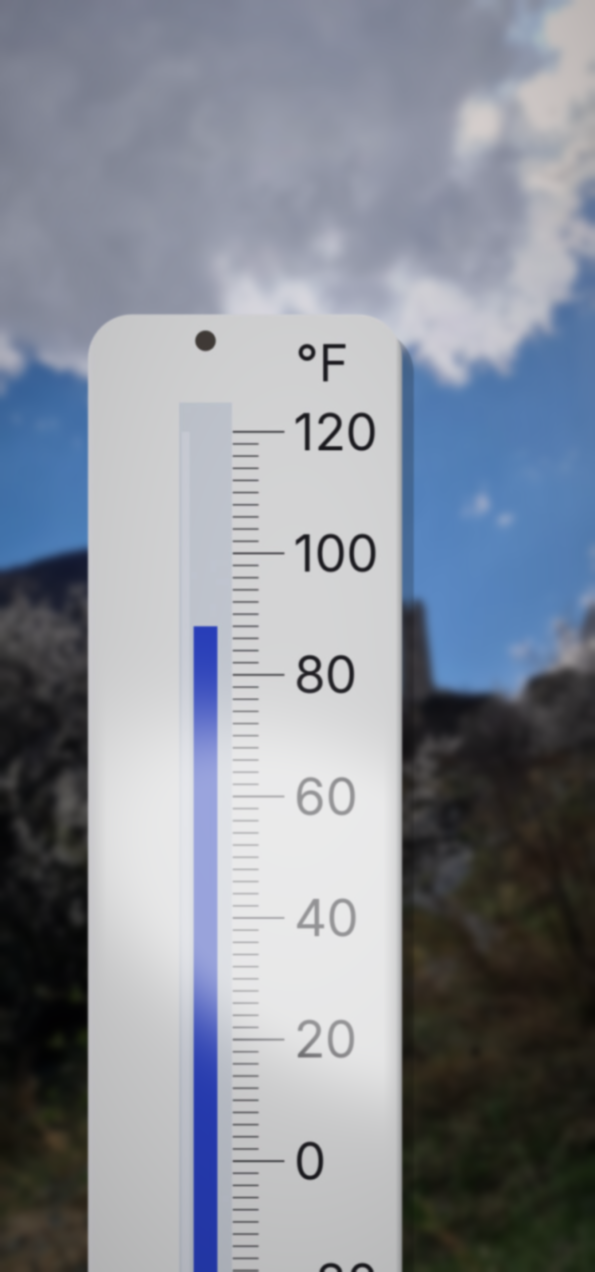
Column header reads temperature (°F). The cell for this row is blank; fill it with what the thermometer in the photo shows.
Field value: 88 °F
